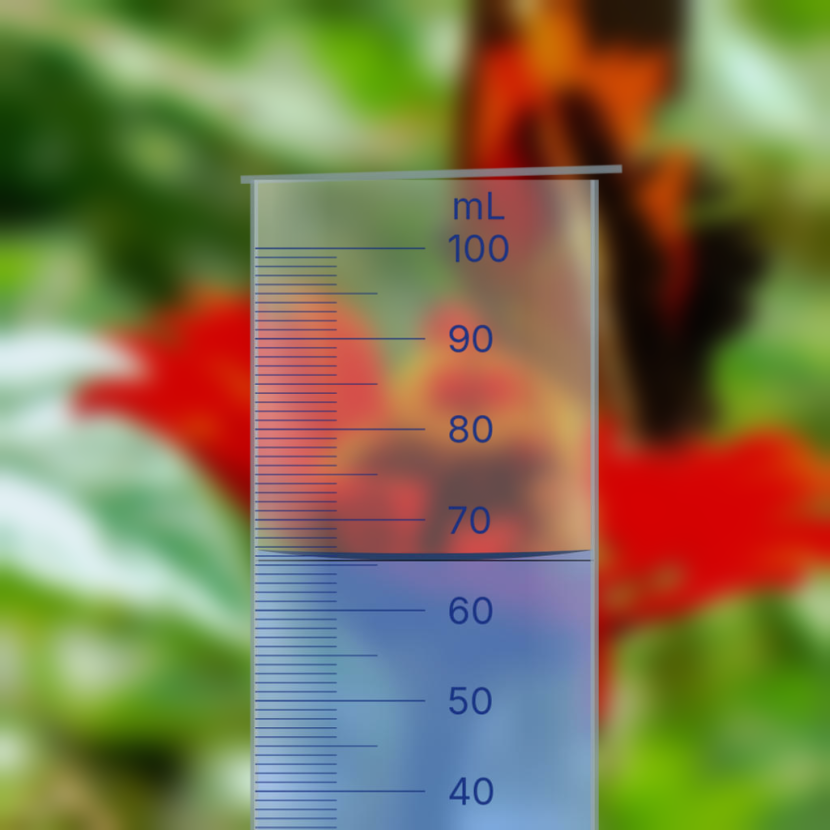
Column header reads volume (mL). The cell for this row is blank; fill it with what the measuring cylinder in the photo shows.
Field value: 65.5 mL
